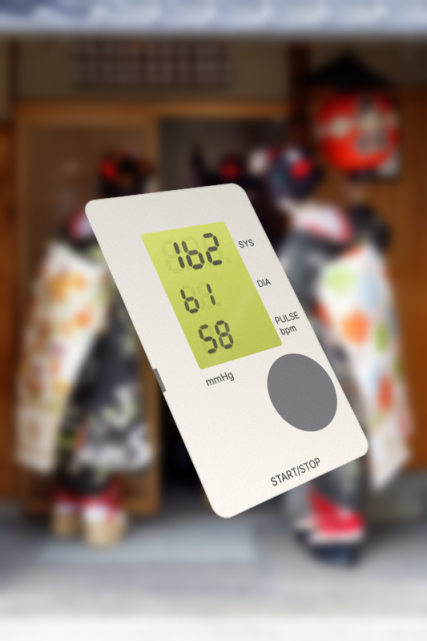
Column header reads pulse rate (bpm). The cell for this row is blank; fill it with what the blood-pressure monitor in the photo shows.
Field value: 58 bpm
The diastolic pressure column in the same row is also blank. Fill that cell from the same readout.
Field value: 61 mmHg
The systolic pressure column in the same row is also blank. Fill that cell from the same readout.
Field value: 162 mmHg
